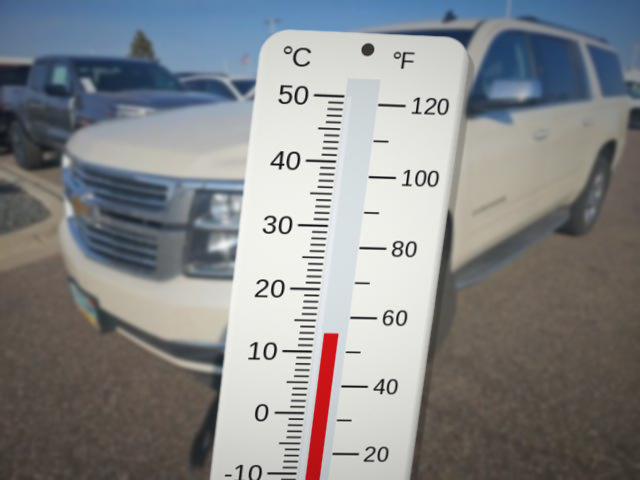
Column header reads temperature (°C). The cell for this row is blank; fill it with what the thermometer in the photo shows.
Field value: 13 °C
